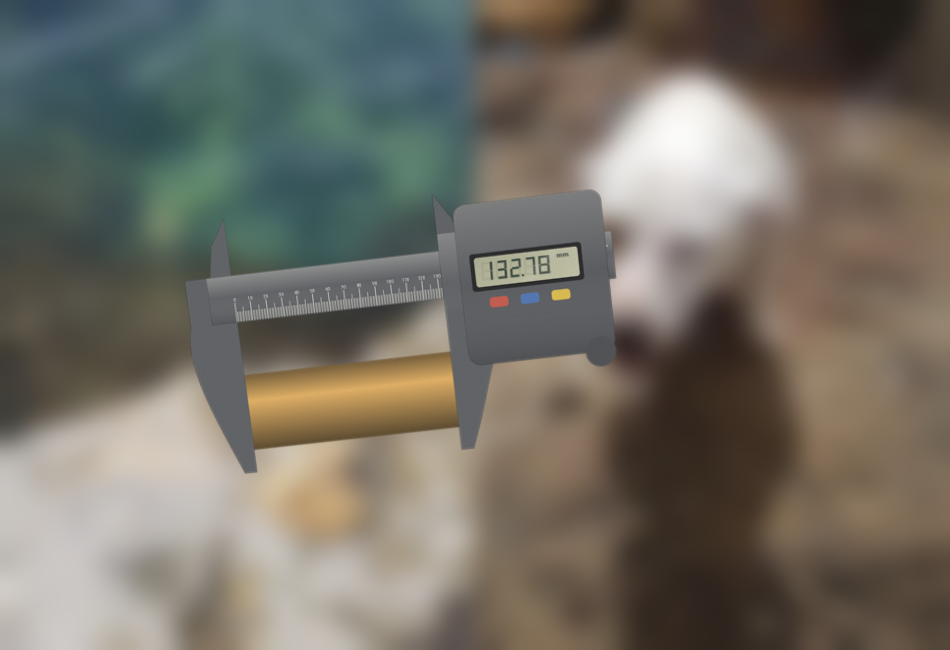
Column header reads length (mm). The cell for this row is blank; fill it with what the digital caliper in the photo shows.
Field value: 132.78 mm
